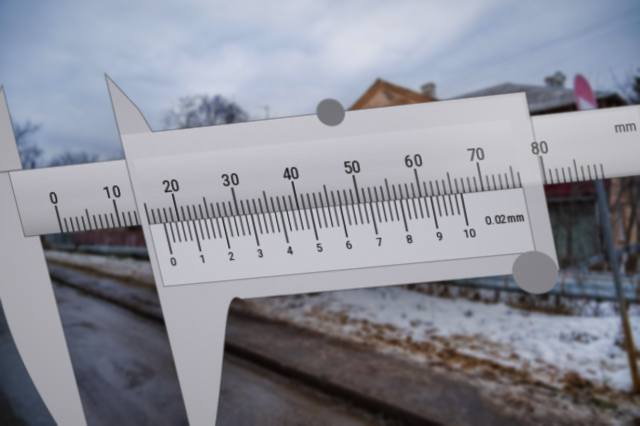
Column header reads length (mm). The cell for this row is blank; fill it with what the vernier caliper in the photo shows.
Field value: 17.5 mm
